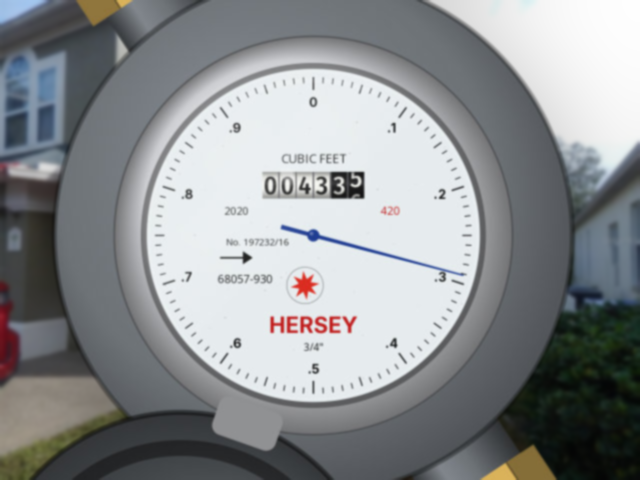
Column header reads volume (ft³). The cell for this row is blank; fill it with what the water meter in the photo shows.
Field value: 4335.29 ft³
